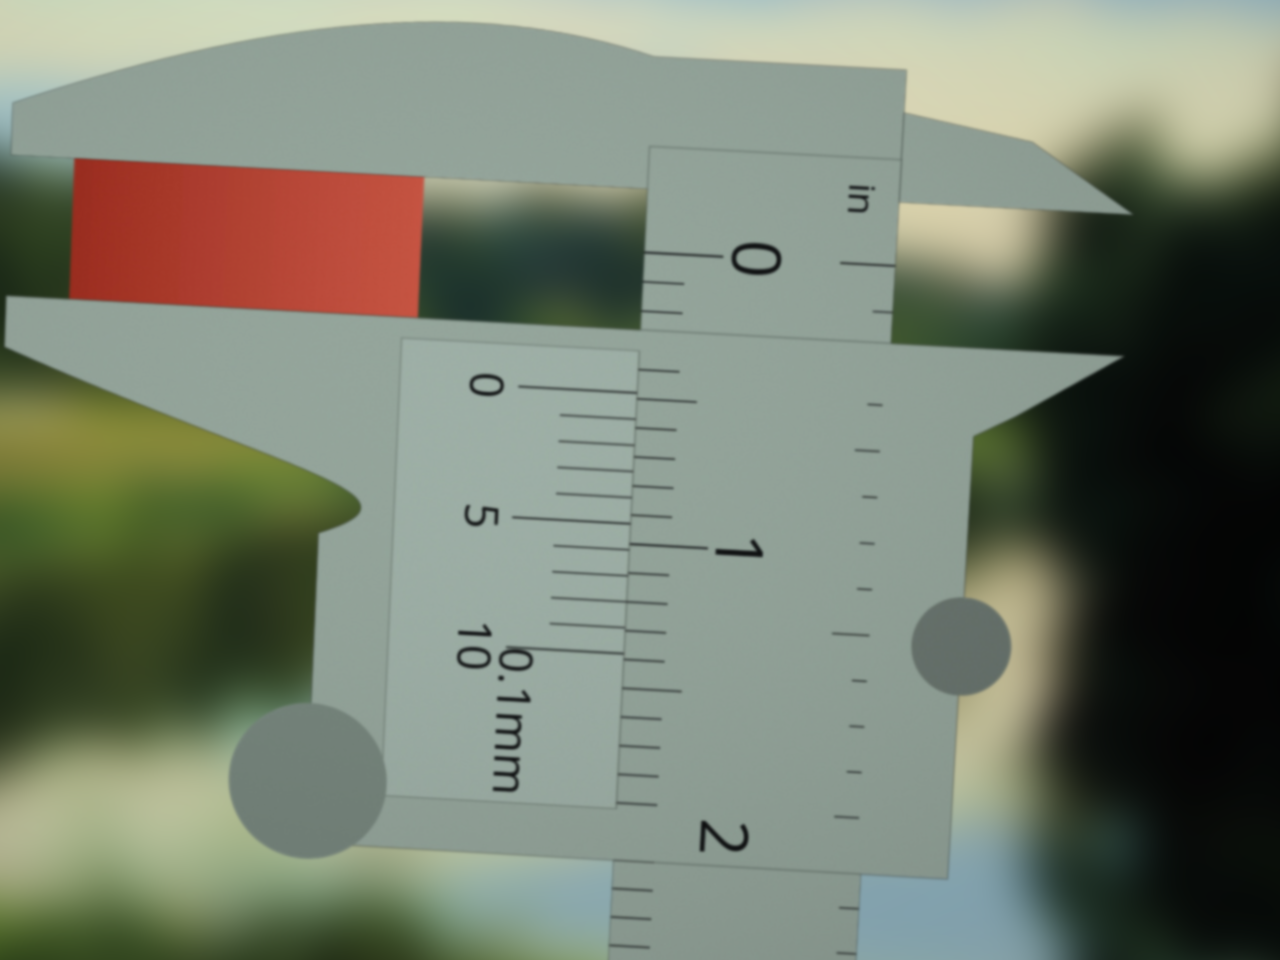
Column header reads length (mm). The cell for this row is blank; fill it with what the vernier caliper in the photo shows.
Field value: 4.8 mm
